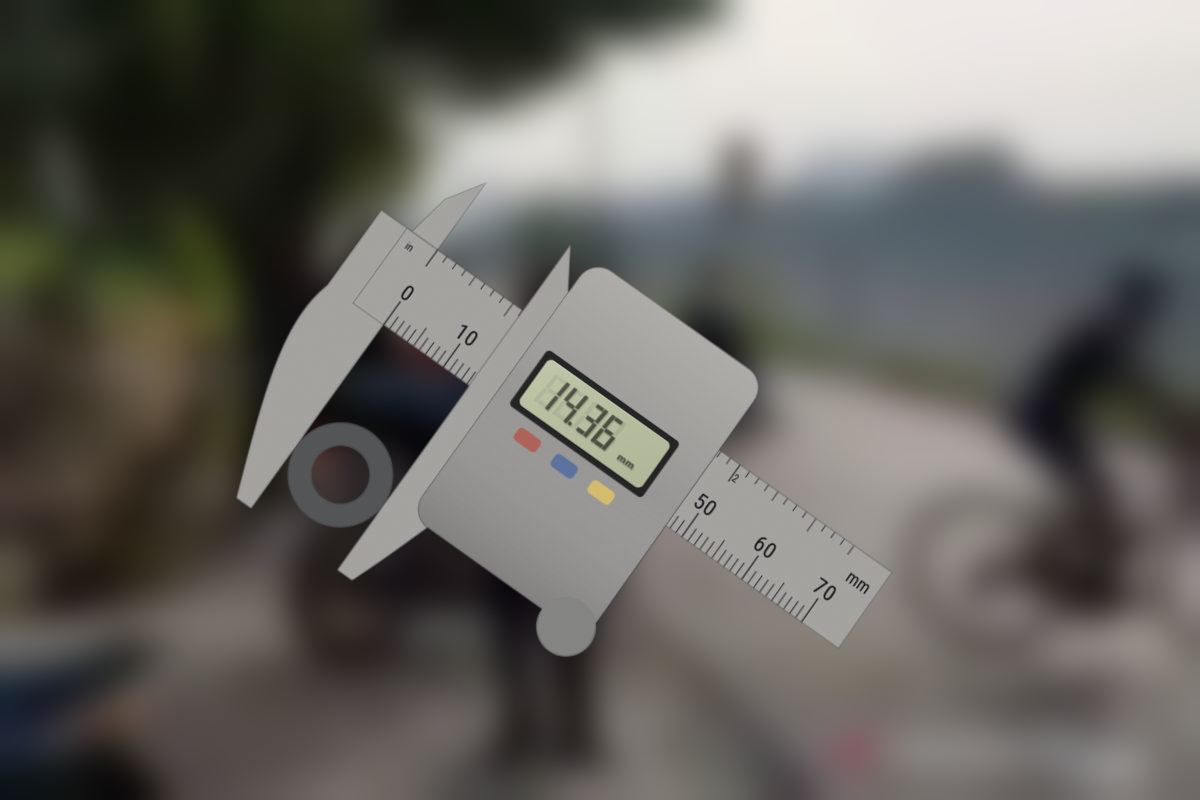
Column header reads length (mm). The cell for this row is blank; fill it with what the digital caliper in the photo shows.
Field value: 14.36 mm
